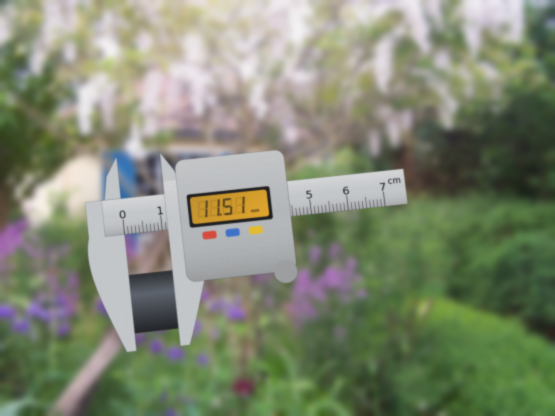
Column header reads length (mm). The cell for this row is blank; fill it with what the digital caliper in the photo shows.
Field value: 11.51 mm
